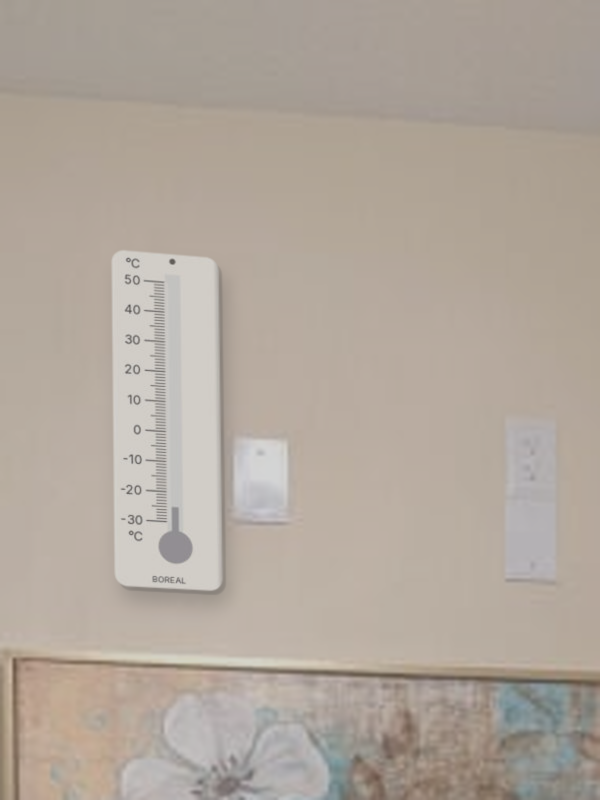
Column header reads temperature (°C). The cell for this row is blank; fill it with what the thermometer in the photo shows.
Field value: -25 °C
